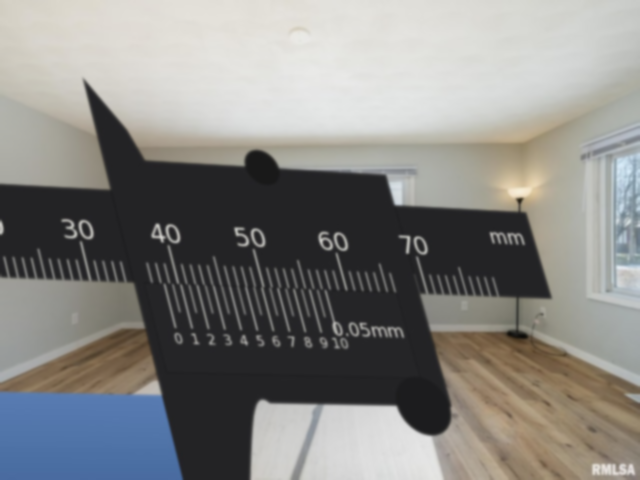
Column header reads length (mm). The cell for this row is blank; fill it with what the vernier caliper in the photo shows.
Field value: 38.4 mm
